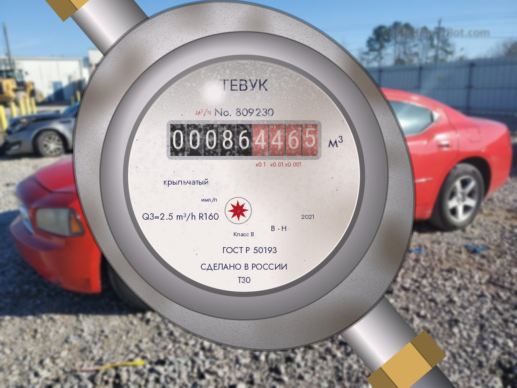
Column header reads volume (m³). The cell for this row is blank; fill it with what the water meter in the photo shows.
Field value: 86.4465 m³
